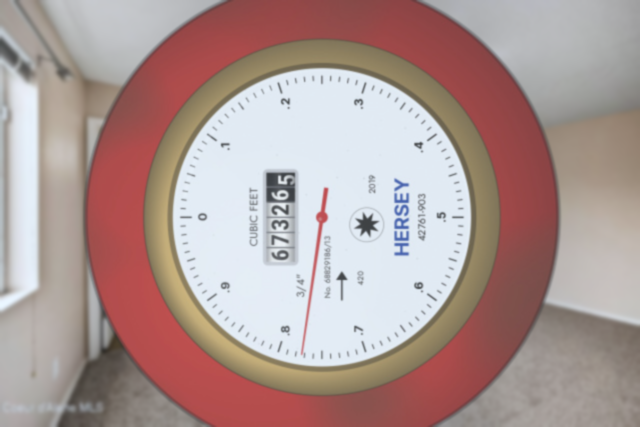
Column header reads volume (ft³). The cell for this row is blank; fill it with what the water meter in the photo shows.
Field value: 673264.77 ft³
